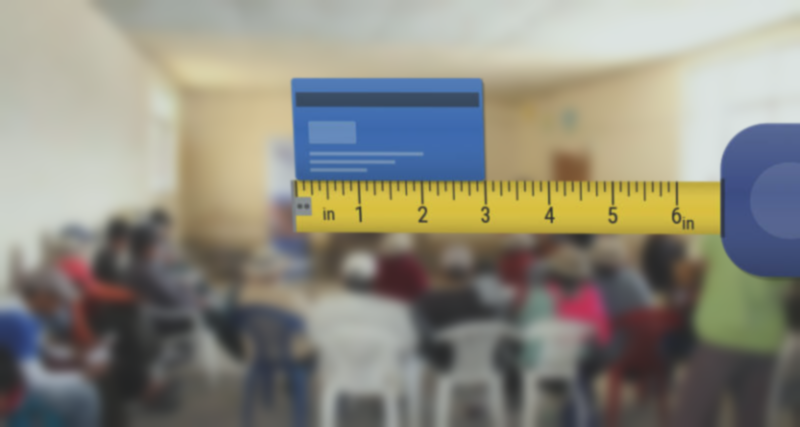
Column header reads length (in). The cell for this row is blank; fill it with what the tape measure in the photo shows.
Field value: 3 in
